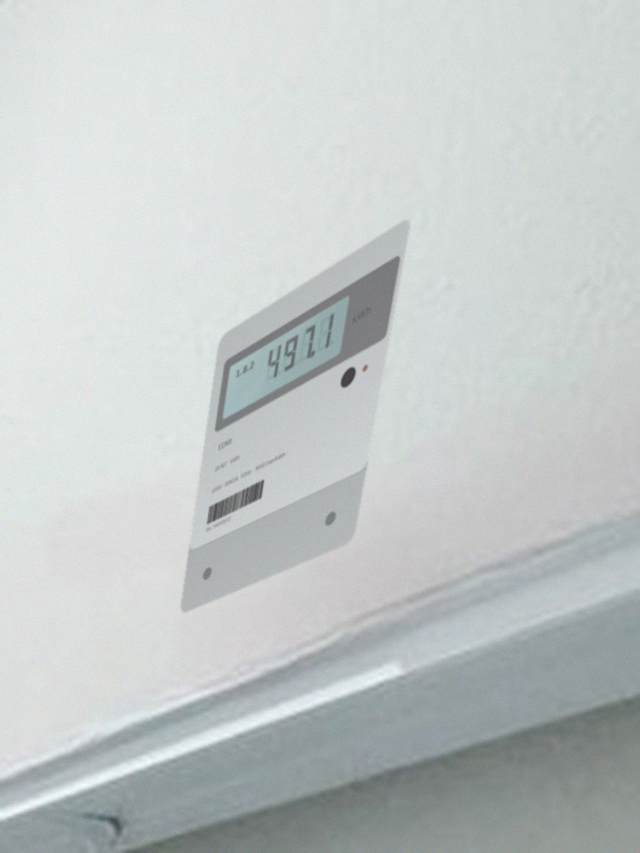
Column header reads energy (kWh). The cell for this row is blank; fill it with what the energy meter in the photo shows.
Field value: 497.1 kWh
